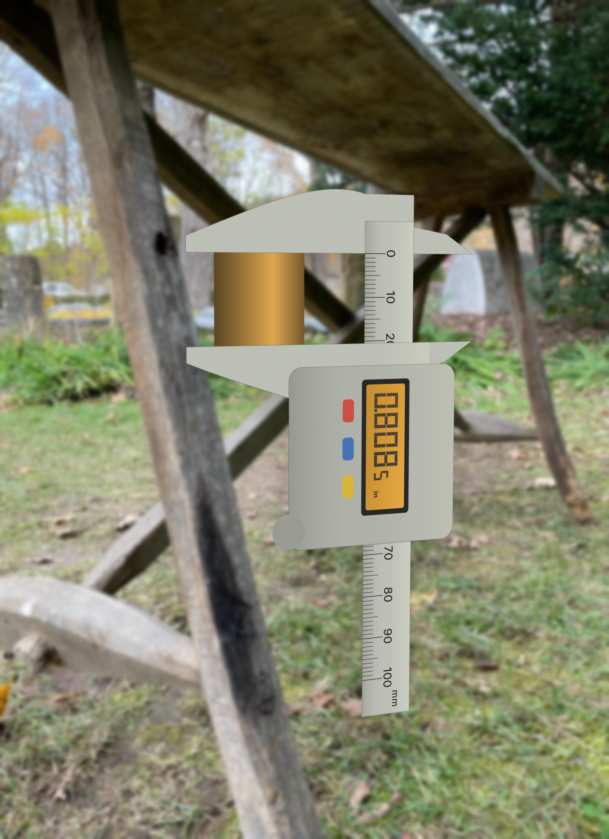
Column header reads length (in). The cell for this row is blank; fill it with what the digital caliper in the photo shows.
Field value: 0.8085 in
